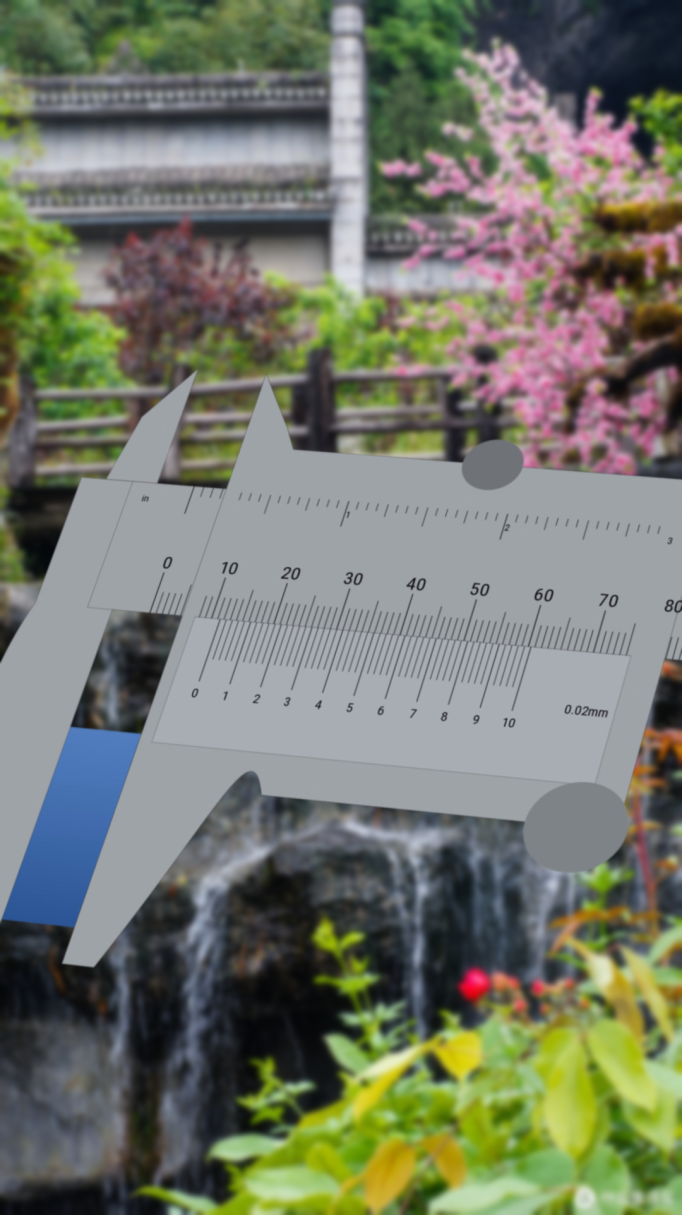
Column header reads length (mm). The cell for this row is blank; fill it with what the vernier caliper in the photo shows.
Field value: 11.4 mm
